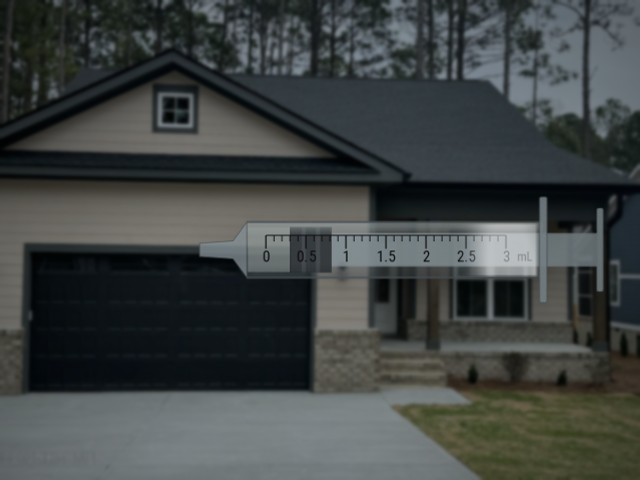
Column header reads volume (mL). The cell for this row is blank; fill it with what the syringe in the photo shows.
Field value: 0.3 mL
